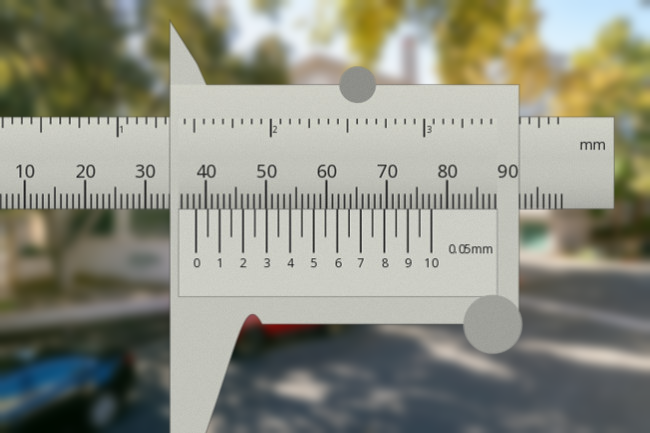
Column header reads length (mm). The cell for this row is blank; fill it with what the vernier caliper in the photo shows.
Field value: 38.4 mm
